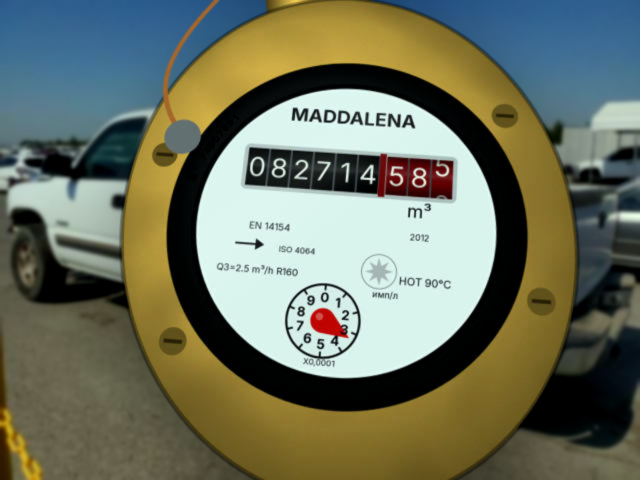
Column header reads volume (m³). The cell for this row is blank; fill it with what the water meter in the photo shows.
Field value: 82714.5853 m³
